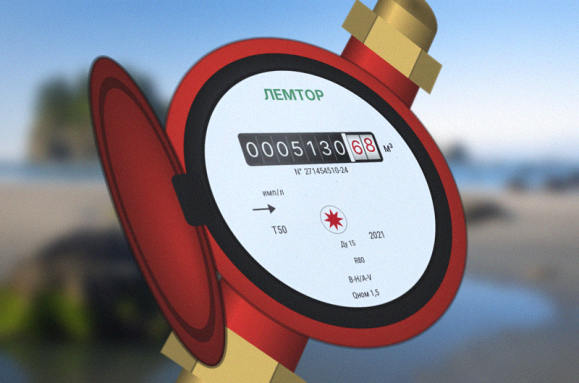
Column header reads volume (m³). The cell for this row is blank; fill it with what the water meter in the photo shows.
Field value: 5130.68 m³
